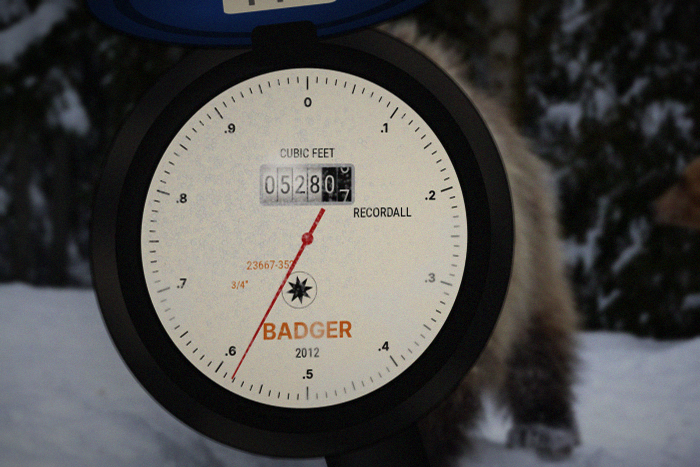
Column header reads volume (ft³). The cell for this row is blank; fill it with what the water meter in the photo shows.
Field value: 52806.58 ft³
